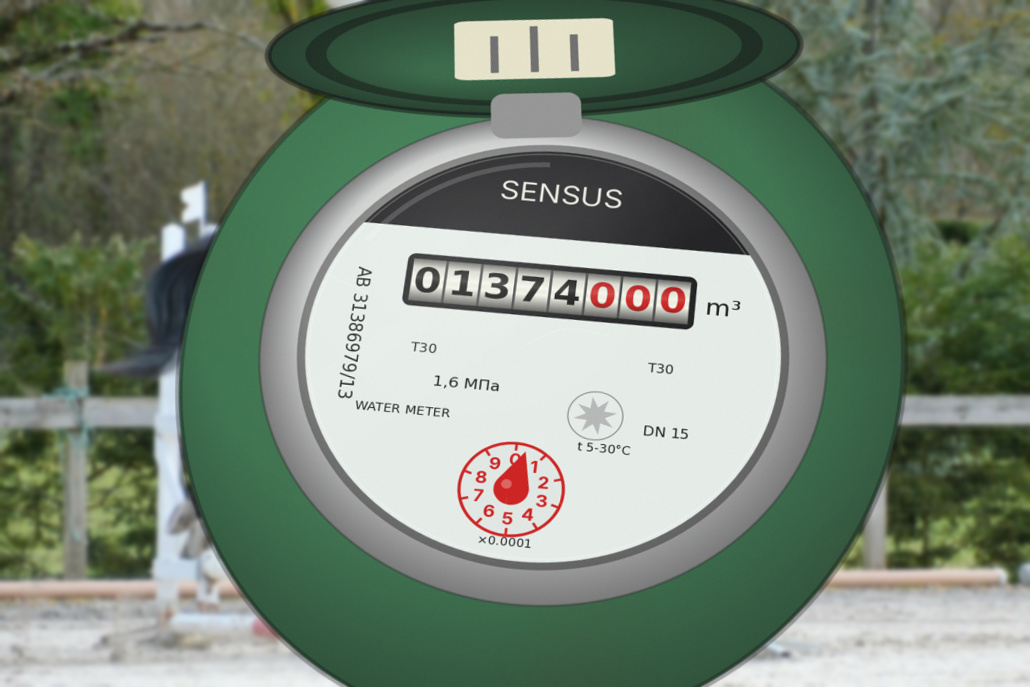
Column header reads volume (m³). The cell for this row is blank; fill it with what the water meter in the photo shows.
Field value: 1374.0000 m³
